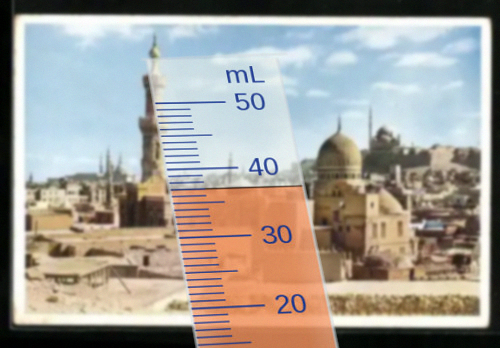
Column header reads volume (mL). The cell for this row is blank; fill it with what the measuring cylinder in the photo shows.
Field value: 37 mL
